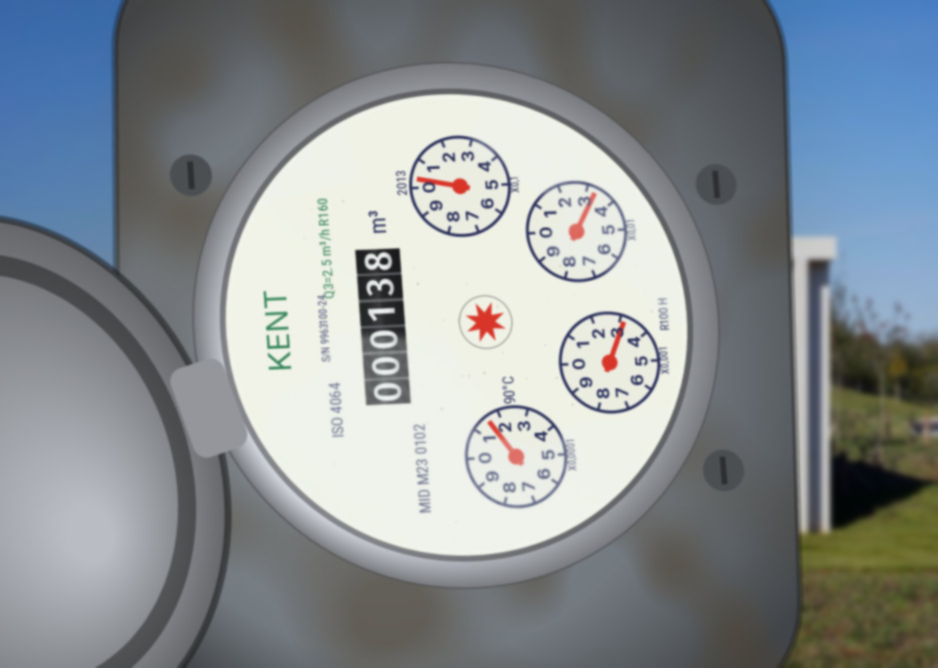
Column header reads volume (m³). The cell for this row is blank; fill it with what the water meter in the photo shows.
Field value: 138.0331 m³
